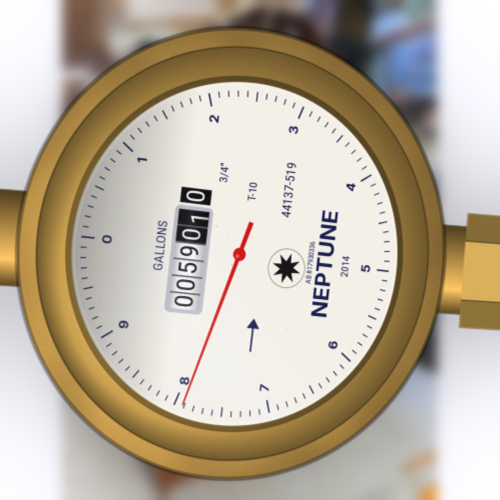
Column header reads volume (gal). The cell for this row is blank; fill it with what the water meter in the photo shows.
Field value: 59007.9 gal
